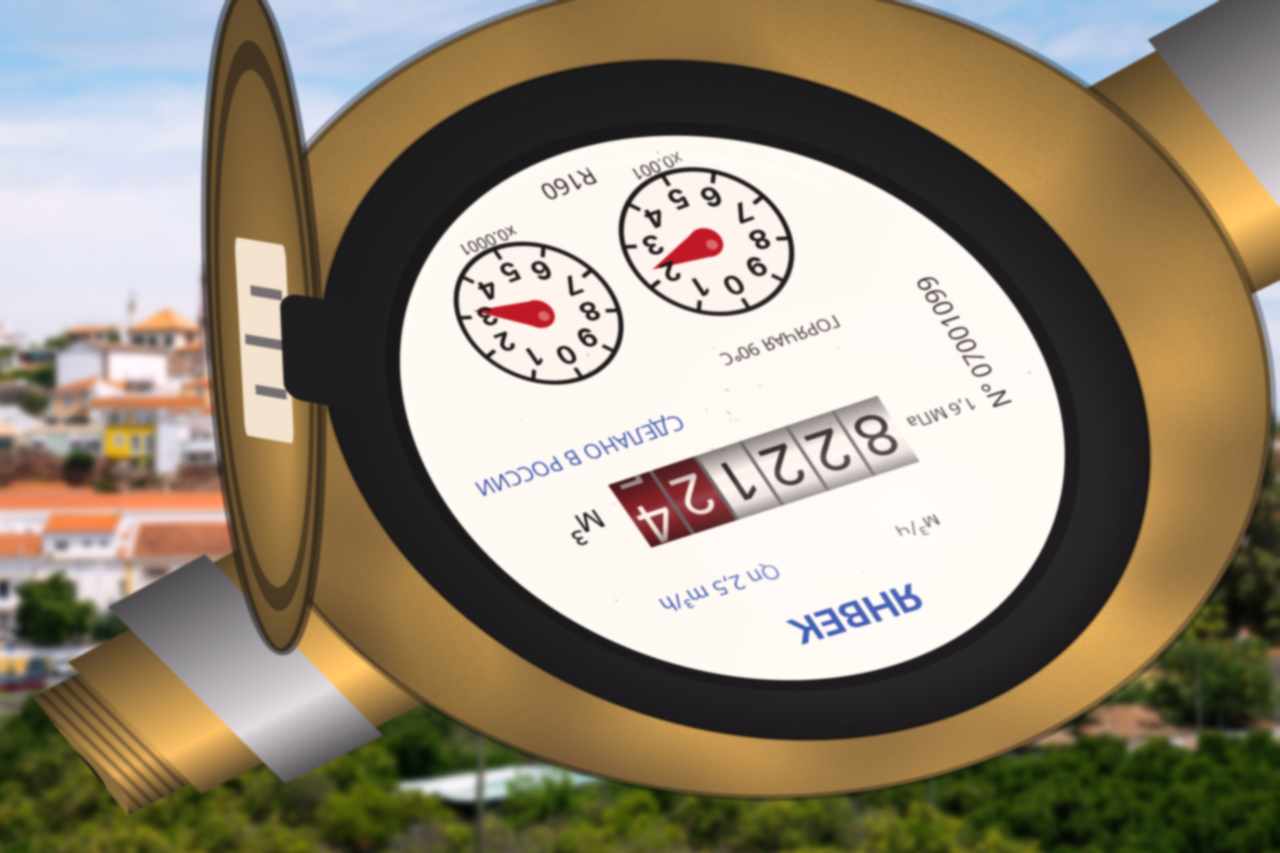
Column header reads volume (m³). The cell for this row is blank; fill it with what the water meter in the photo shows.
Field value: 8221.2423 m³
